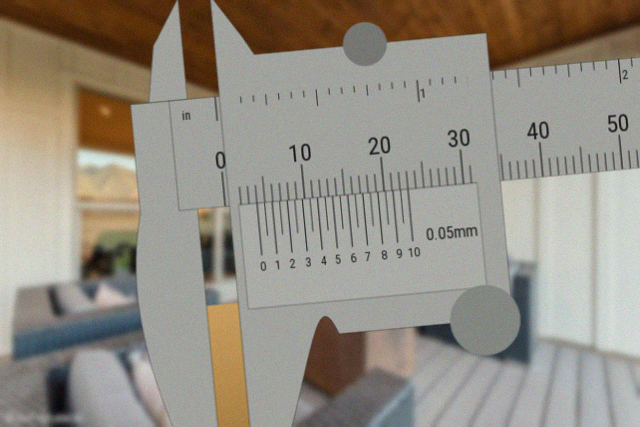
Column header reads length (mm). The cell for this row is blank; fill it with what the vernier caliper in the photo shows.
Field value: 4.0 mm
